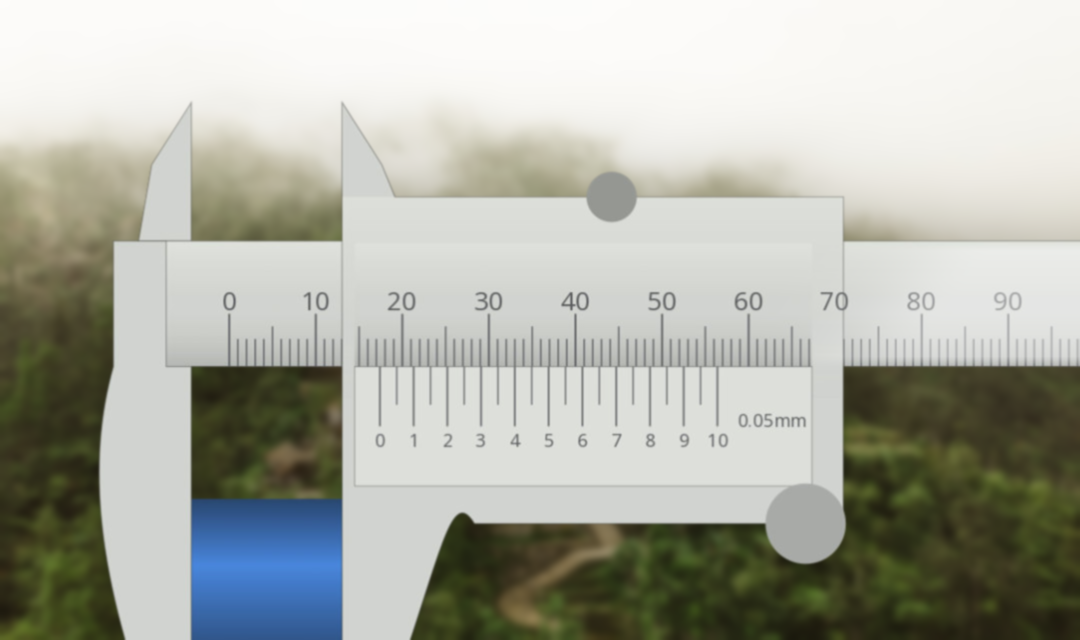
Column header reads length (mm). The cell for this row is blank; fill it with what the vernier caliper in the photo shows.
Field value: 17.4 mm
